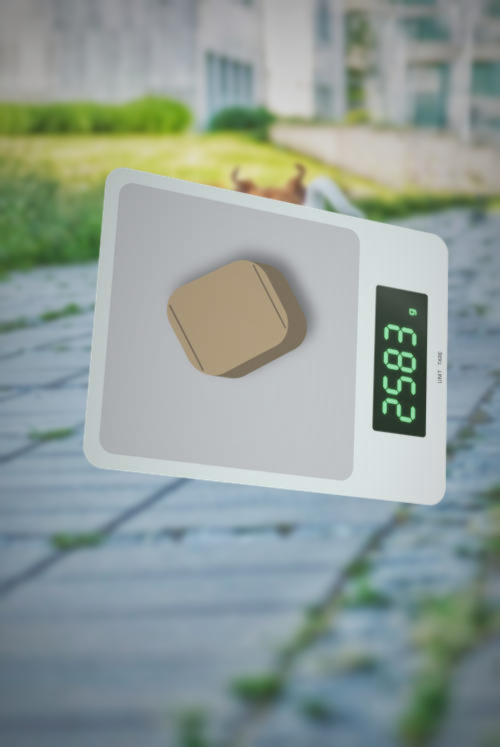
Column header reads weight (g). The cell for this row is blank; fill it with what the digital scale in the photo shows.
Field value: 2583 g
